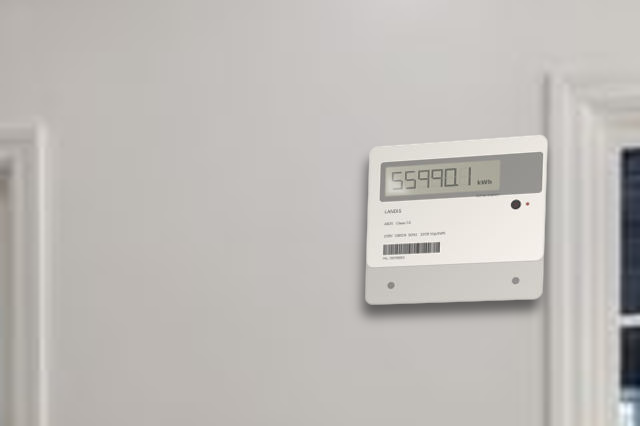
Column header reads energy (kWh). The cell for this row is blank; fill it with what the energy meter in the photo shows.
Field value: 55990.1 kWh
